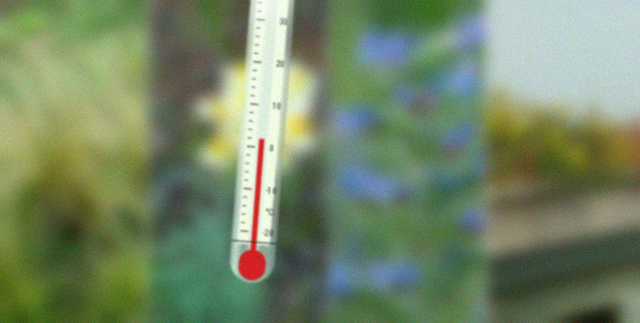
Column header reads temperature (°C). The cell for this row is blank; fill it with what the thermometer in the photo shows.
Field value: 2 °C
